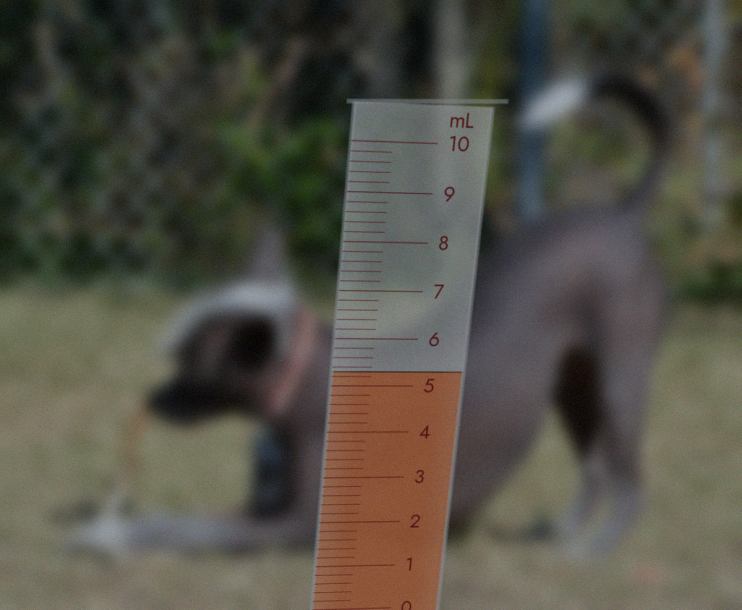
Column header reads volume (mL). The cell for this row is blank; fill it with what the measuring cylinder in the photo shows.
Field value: 5.3 mL
